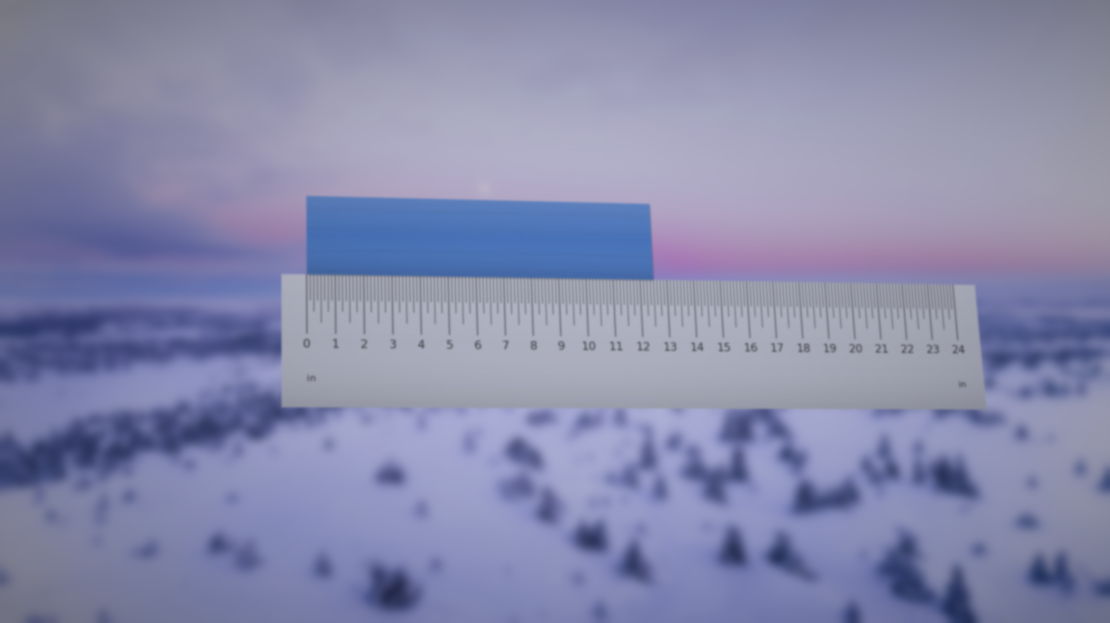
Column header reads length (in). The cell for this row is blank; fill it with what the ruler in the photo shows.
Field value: 12.5 in
